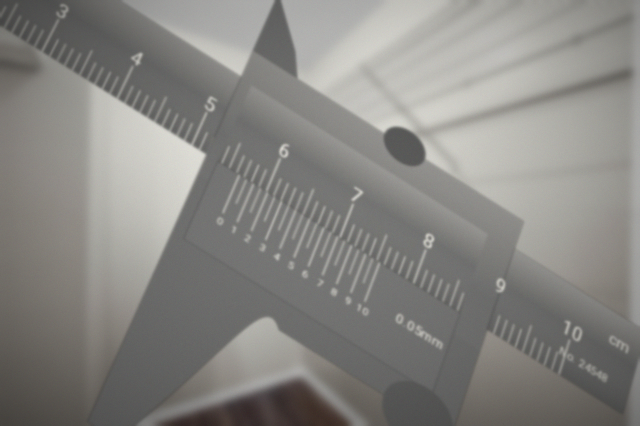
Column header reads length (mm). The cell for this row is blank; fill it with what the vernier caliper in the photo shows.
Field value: 56.4 mm
